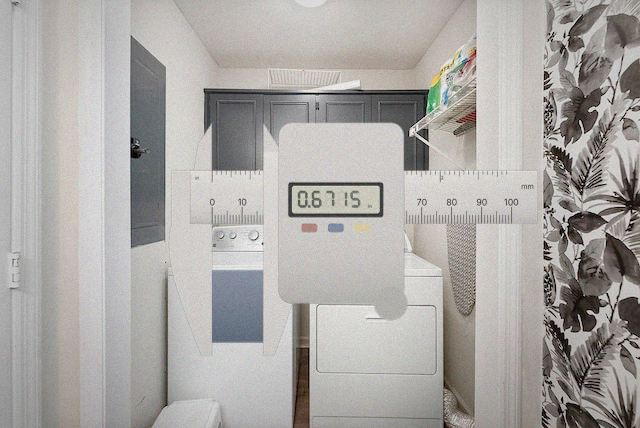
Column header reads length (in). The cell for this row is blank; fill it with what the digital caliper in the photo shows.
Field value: 0.6715 in
